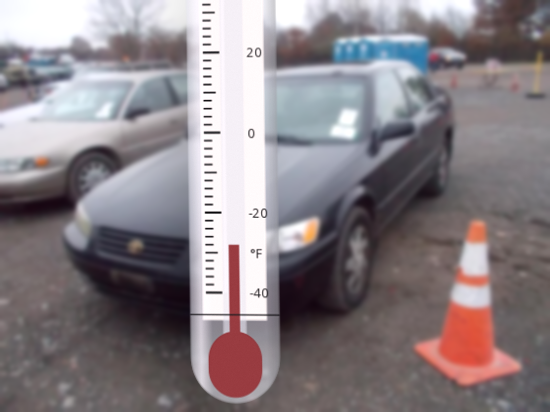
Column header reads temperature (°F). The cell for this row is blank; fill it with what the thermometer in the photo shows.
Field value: -28 °F
